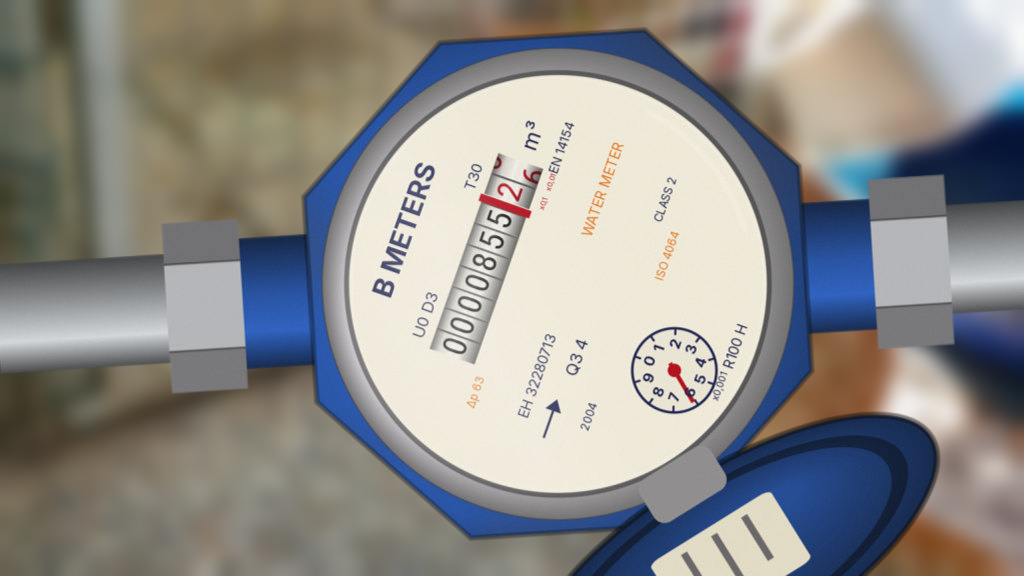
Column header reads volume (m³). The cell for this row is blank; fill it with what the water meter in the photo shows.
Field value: 855.256 m³
